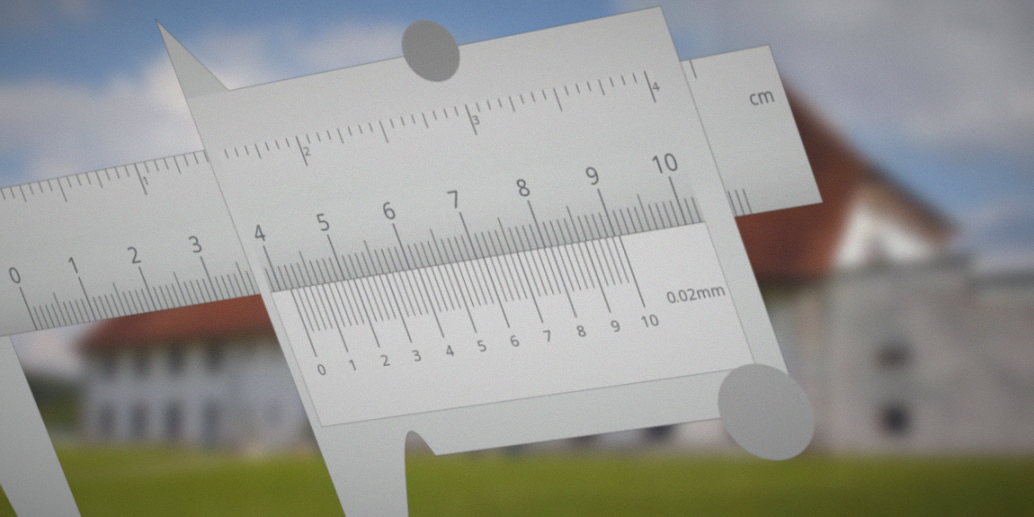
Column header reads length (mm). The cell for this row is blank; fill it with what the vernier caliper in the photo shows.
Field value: 41.6 mm
